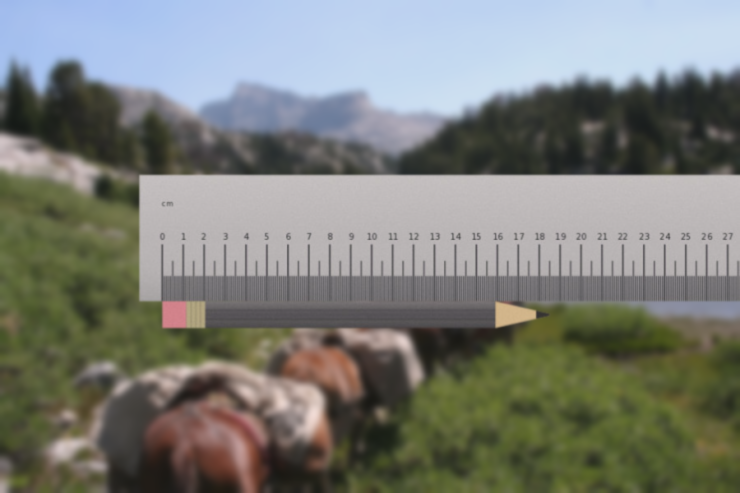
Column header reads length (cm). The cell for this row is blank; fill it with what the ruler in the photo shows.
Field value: 18.5 cm
